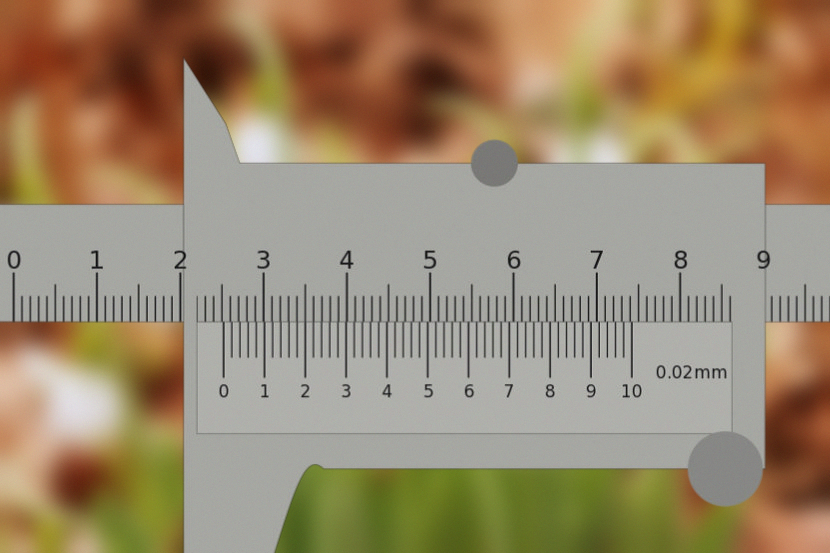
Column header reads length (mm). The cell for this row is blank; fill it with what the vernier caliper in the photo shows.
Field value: 25.2 mm
